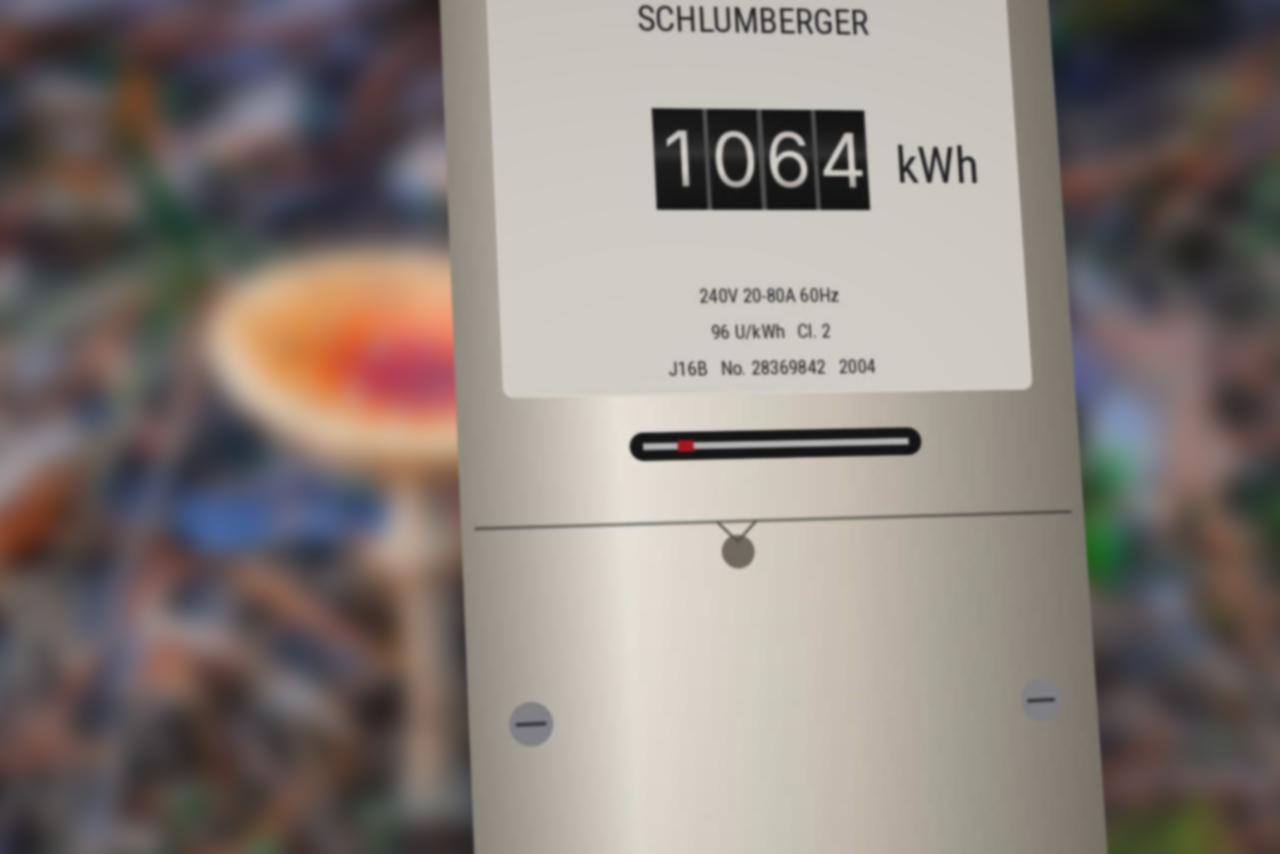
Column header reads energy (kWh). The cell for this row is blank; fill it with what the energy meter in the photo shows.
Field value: 1064 kWh
